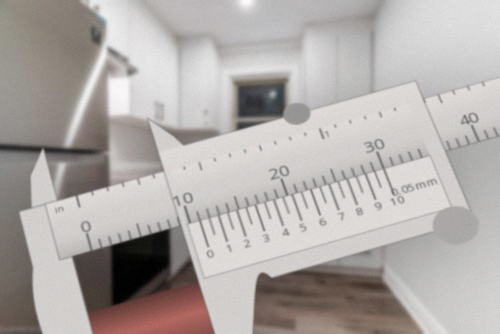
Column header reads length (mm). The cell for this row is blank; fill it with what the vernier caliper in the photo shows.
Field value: 11.0 mm
